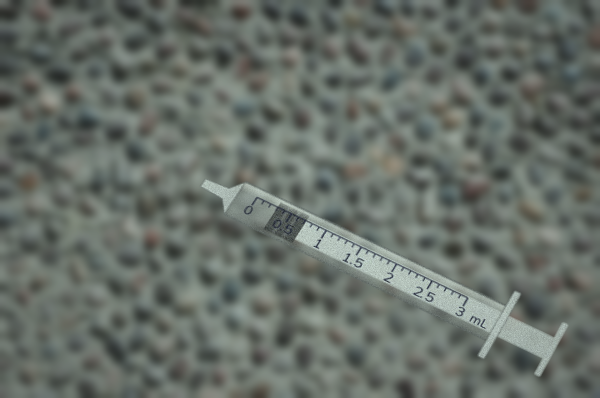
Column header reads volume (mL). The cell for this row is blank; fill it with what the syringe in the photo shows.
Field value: 0.3 mL
